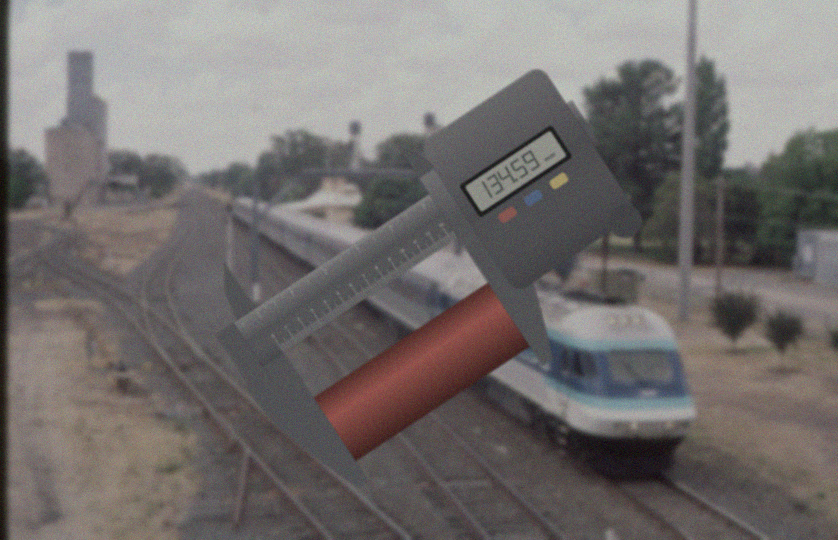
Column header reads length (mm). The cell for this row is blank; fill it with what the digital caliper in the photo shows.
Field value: 134.59 mm
